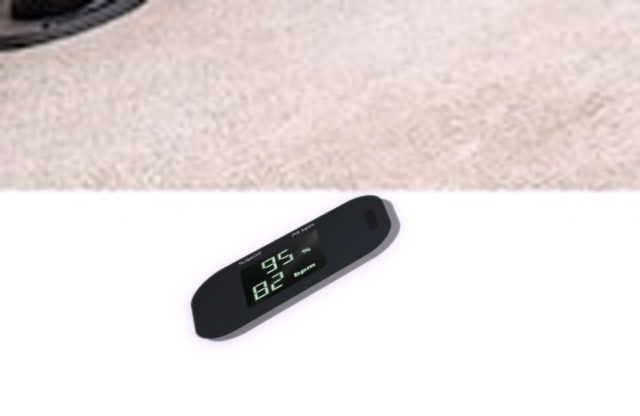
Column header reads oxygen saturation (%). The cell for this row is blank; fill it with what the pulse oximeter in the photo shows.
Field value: 95 %
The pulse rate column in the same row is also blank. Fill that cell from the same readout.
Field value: 82 bpm
